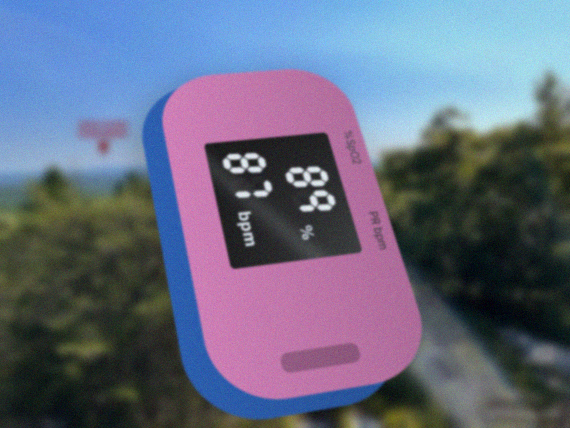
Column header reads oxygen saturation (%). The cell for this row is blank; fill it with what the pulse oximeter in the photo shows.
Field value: 89 %
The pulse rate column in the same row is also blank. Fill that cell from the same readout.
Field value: 87 bpm
